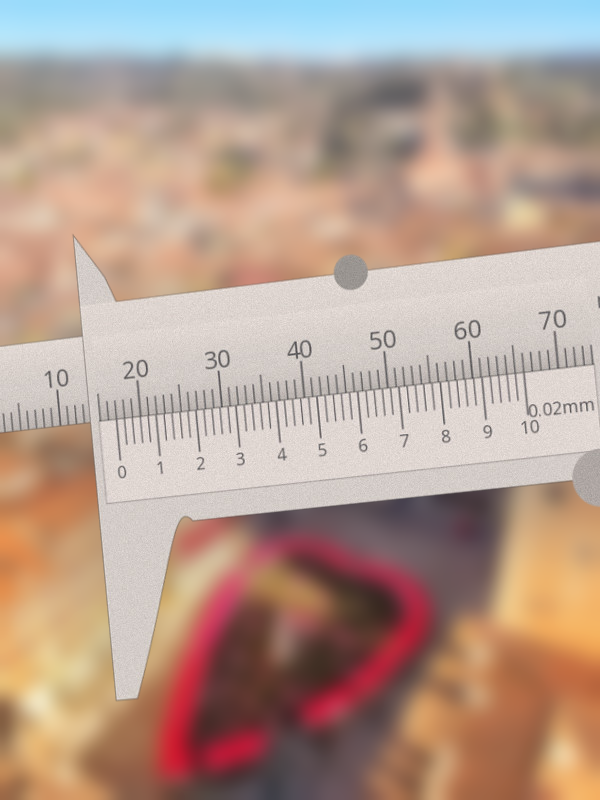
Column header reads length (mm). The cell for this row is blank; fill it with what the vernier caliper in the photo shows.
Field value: 17.0 mm
